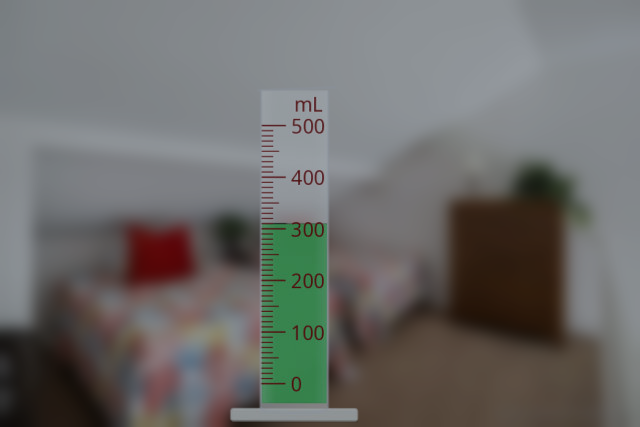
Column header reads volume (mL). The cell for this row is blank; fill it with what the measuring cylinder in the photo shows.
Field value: 310 mL
